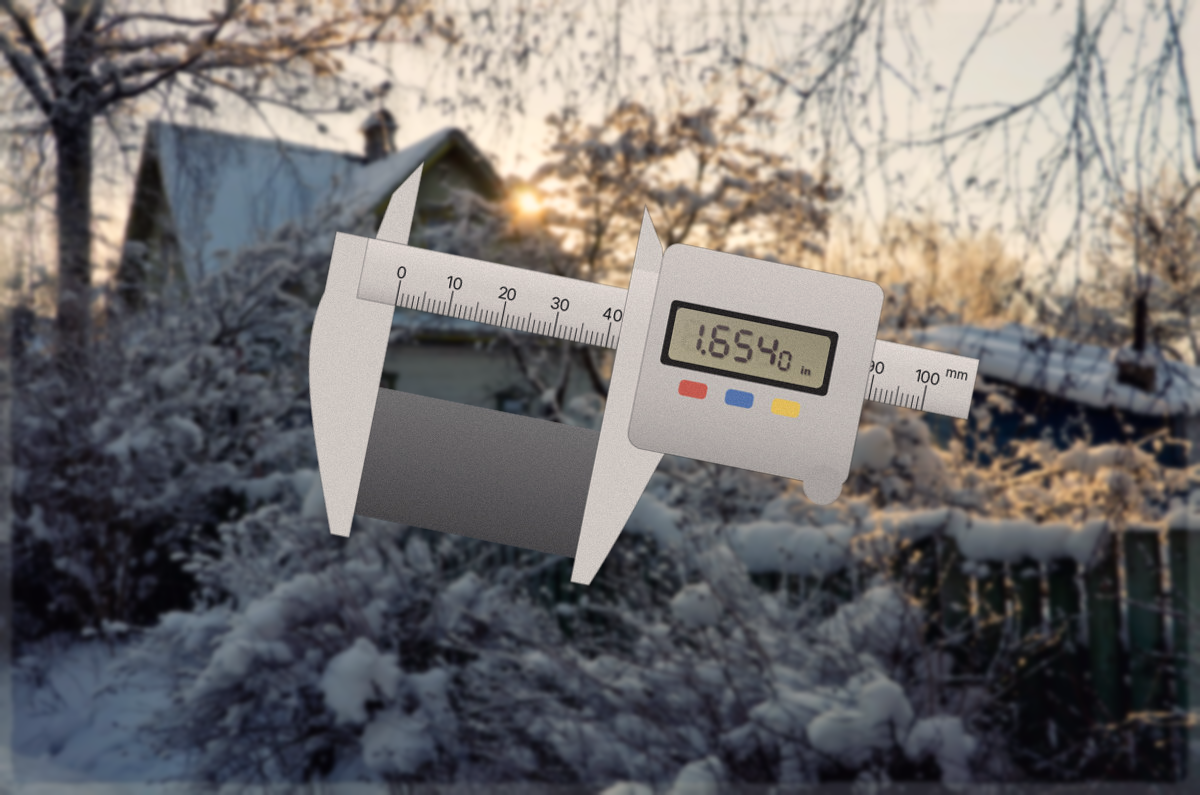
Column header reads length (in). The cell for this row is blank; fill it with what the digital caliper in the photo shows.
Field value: 1.6540 in
